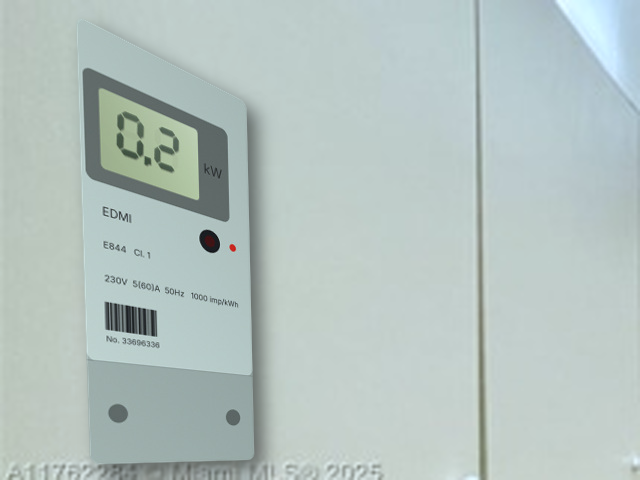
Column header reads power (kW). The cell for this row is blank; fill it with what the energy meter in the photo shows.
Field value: 0.2 kW
